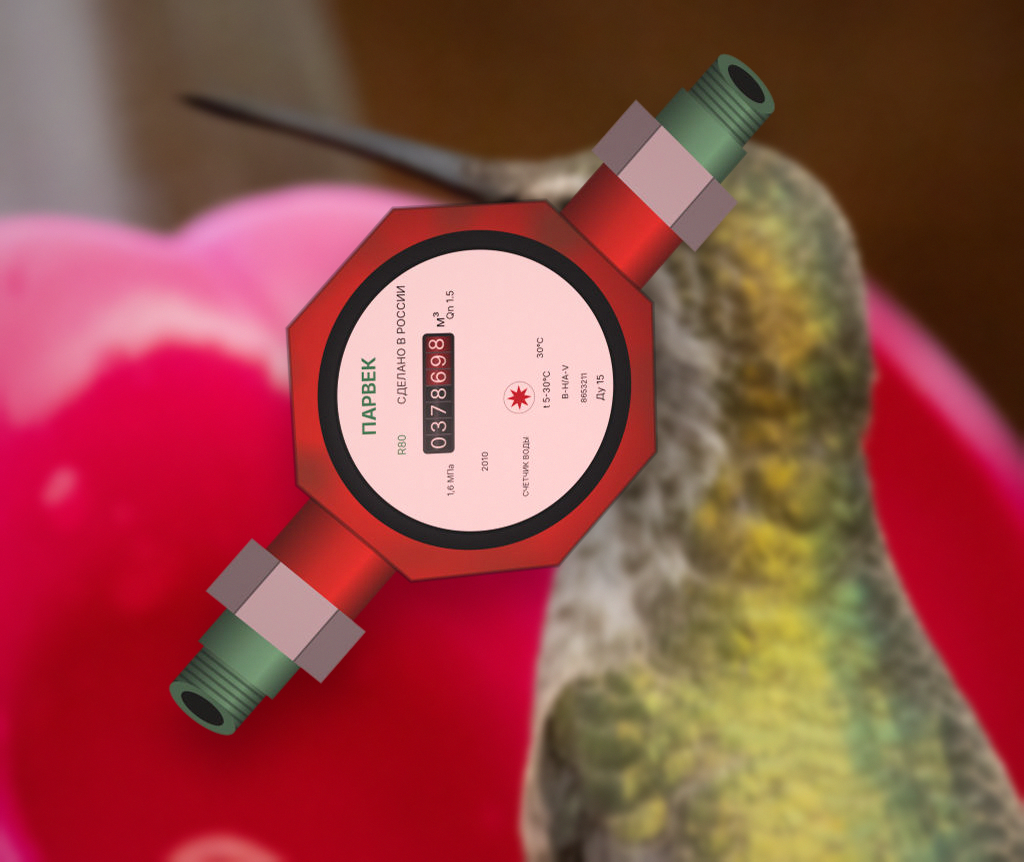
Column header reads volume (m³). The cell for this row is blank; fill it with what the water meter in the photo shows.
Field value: 378.698 m³
